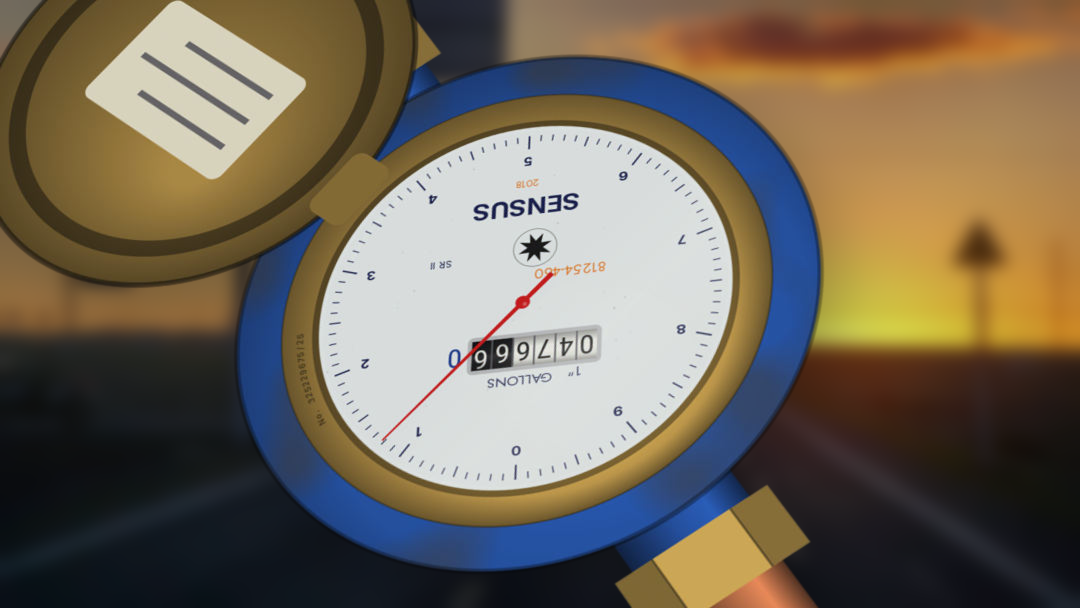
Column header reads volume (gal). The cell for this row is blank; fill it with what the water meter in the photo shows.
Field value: 476661.2 gal
